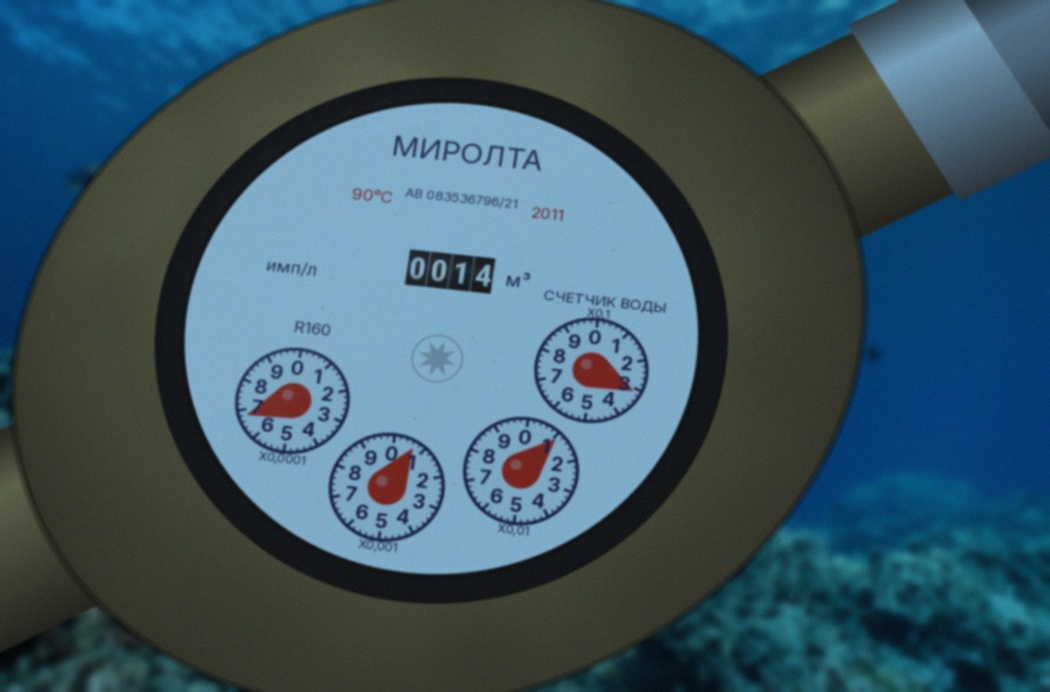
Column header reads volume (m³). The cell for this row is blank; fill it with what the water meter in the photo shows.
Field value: 14.3106 m³
